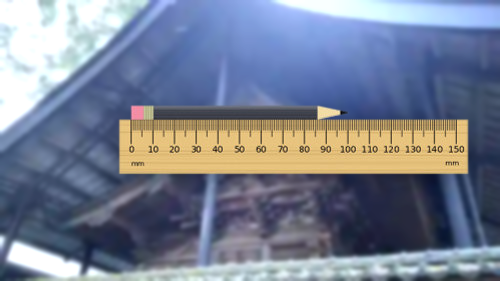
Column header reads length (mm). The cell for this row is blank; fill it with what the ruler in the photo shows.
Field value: 100 mm
